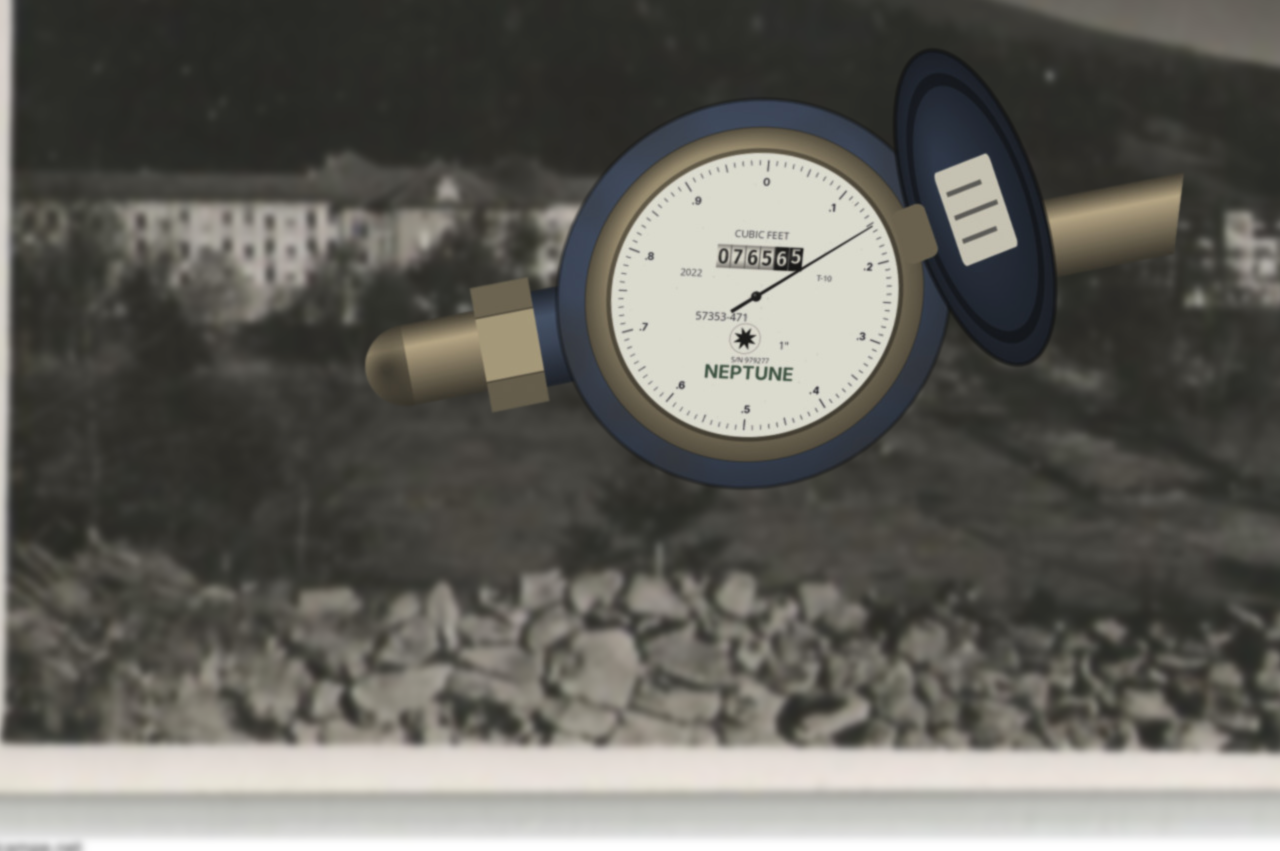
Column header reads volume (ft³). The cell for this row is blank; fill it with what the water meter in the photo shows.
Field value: 76565.15 ft³
